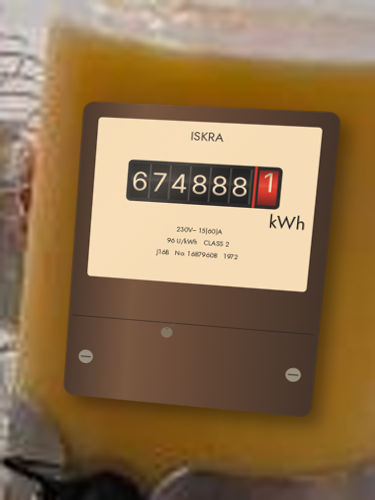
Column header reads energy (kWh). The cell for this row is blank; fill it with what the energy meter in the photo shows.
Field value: 674888.1 kWh
